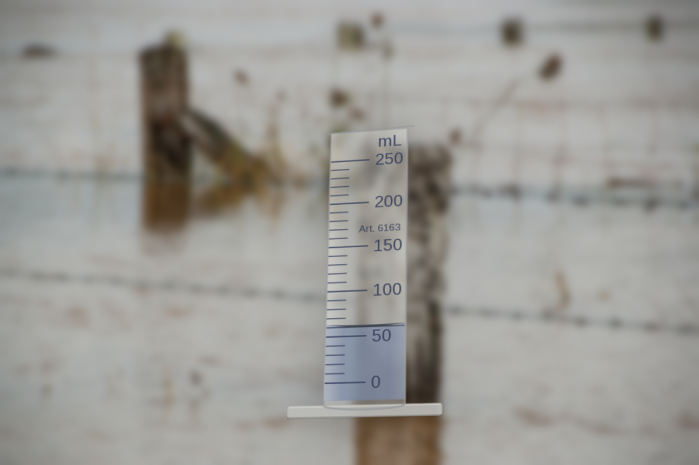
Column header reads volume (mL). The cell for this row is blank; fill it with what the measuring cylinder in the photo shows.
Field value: 60 mL
